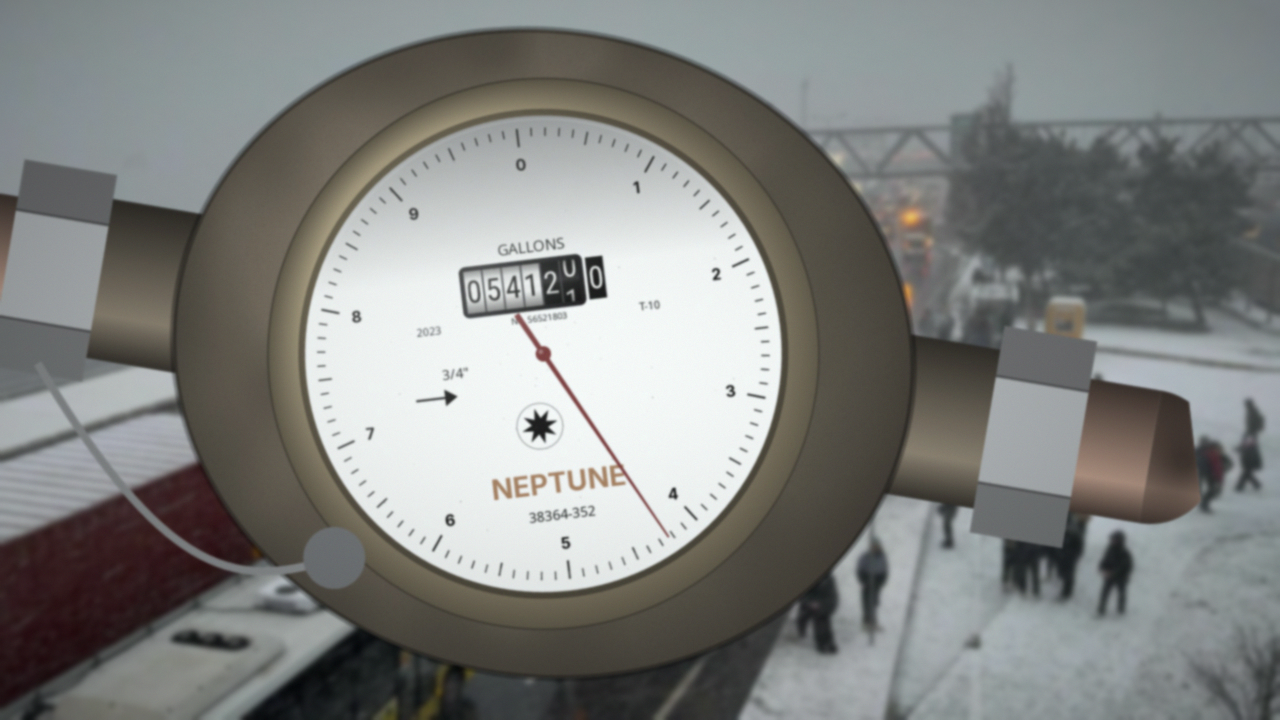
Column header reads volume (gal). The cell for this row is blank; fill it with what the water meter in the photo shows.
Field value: 541204.2 gal
